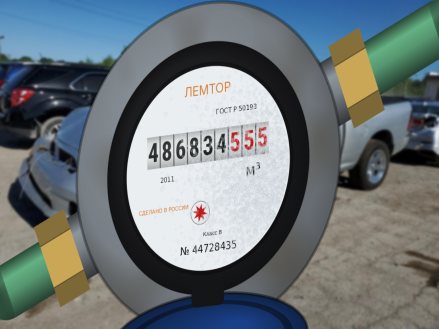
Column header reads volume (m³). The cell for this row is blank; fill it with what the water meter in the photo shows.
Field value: 486834.555 m³
